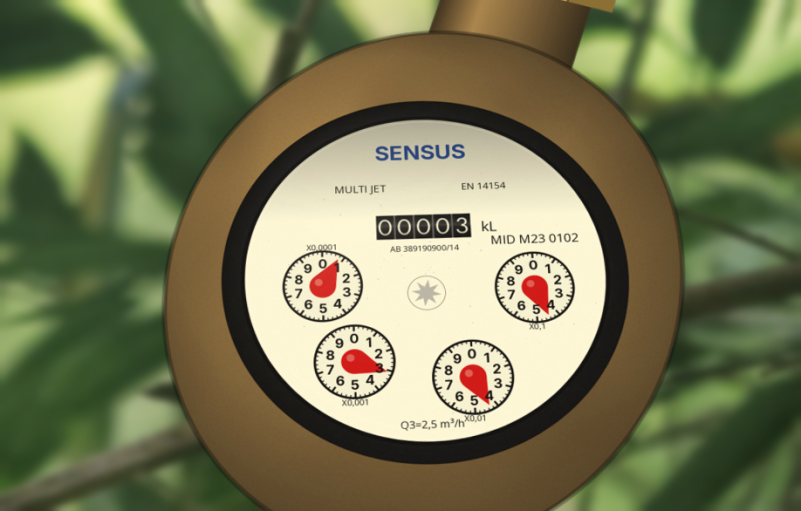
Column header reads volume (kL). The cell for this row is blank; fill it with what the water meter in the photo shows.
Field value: 3.4430 kL
